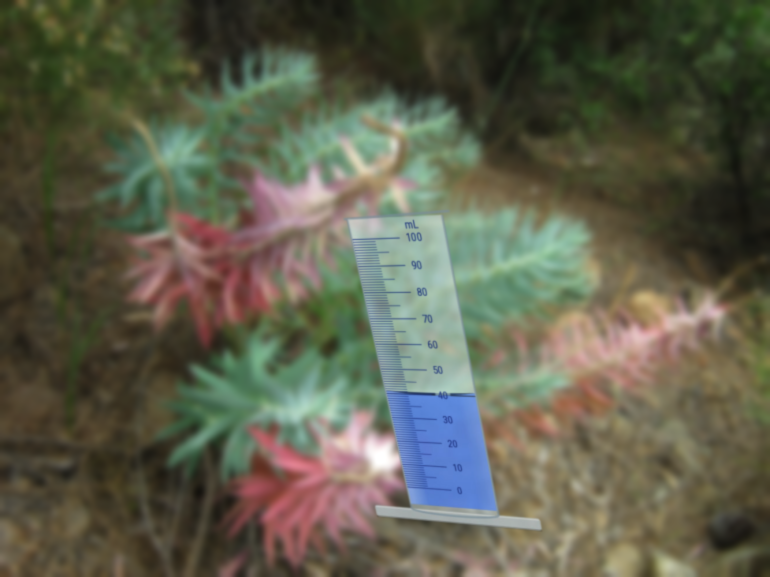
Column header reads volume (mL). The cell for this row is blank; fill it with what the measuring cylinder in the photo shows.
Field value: 40 mL
